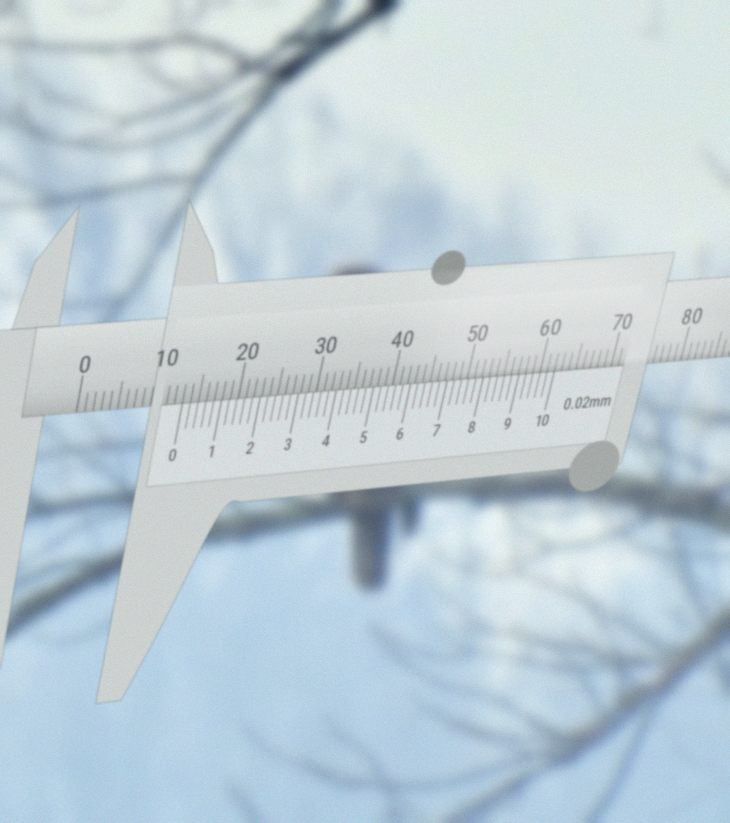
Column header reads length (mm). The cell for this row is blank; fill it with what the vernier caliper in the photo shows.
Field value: 13.0 mm
